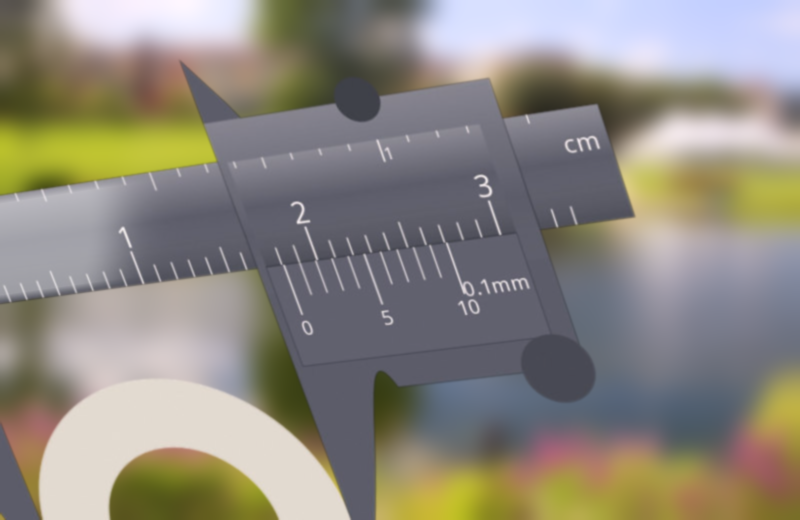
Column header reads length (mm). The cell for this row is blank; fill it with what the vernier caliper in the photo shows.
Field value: 18.1 mm
